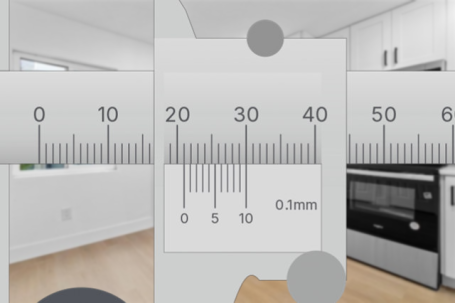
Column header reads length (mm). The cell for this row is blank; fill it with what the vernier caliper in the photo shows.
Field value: 21.0 mm
